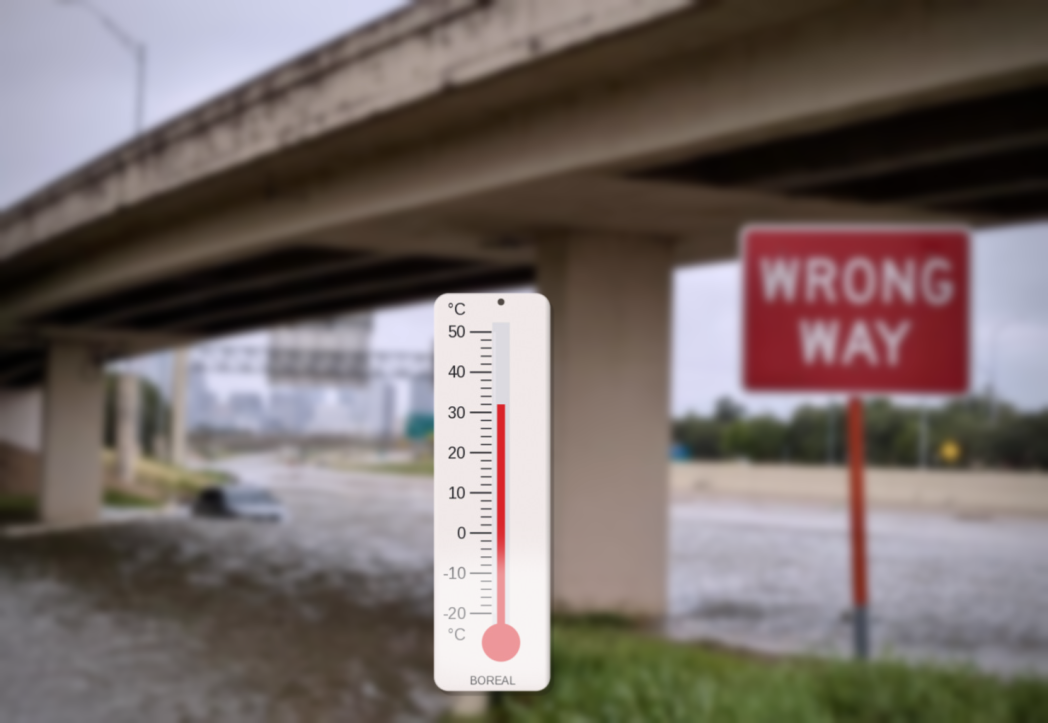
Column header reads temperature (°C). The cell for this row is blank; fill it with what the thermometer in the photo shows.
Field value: 32 °C
